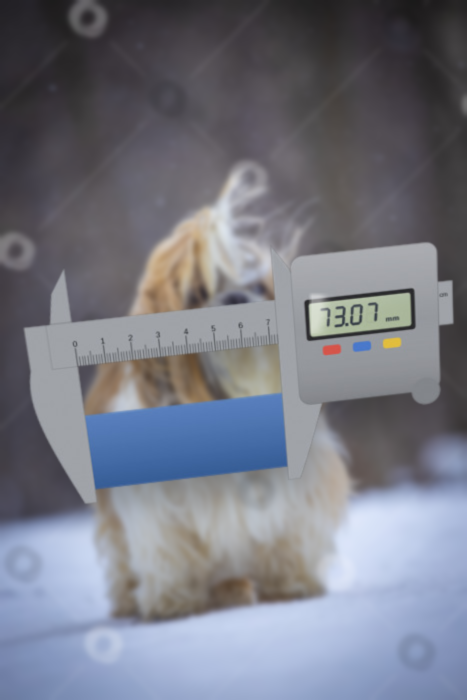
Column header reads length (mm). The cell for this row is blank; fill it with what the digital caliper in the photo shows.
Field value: 73.07 mm
